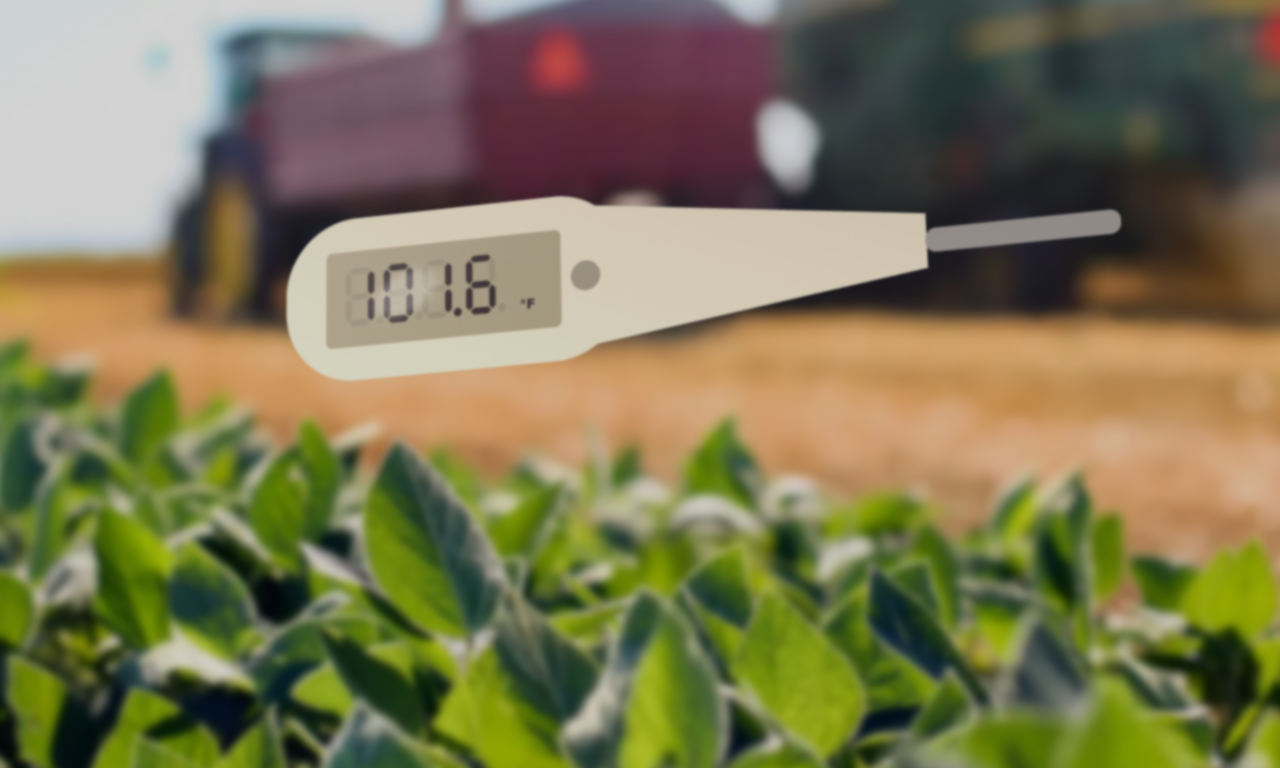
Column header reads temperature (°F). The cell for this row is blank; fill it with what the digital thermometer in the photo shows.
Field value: 101.6 °F
